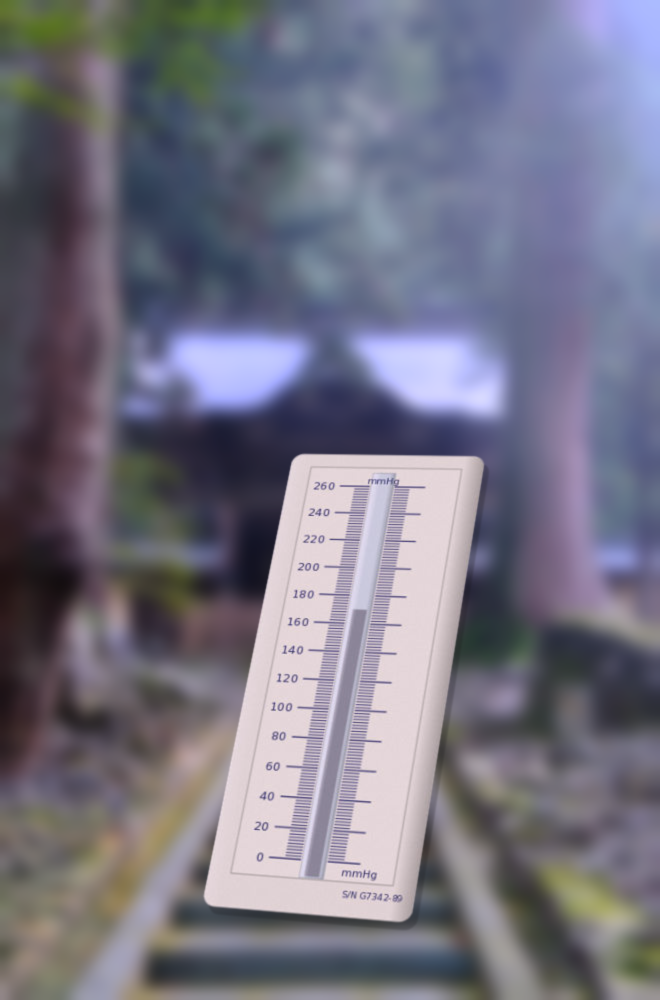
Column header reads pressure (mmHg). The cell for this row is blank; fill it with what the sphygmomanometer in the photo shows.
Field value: 170 mmHg
